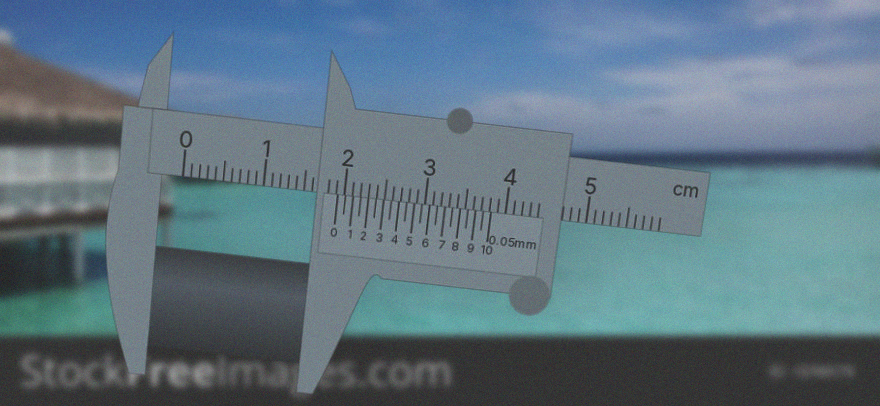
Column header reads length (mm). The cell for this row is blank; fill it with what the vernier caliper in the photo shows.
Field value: 19.2 mm
